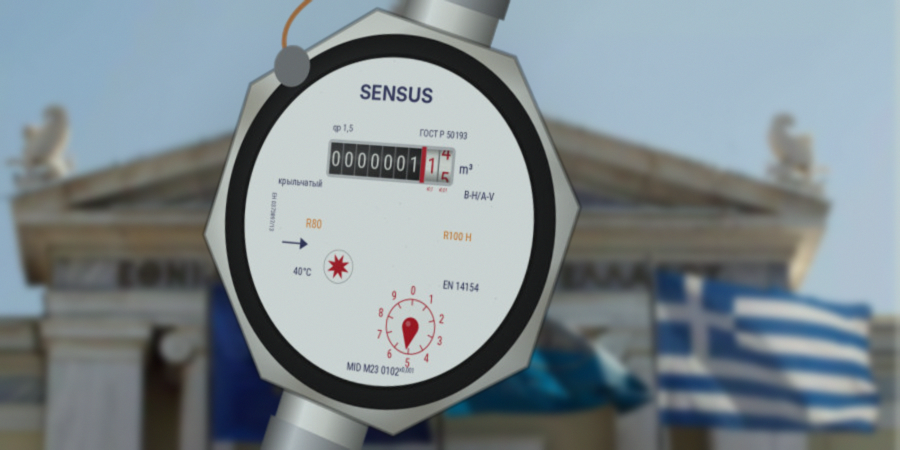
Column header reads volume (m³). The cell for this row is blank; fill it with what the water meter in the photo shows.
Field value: 1.145 m³
